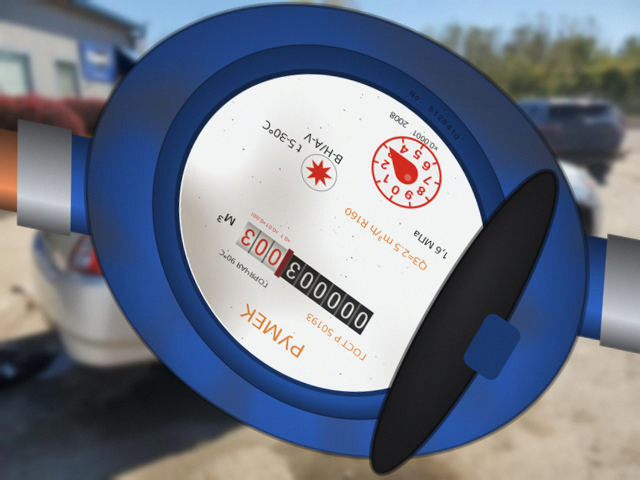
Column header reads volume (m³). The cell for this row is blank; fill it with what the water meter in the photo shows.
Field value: 3.0033 m³
